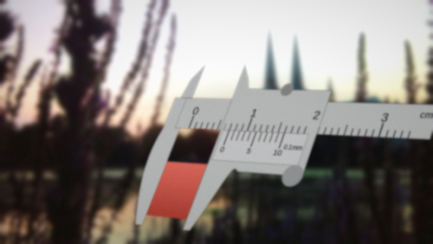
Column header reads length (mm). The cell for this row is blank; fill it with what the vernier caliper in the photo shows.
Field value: 7.0 mm
